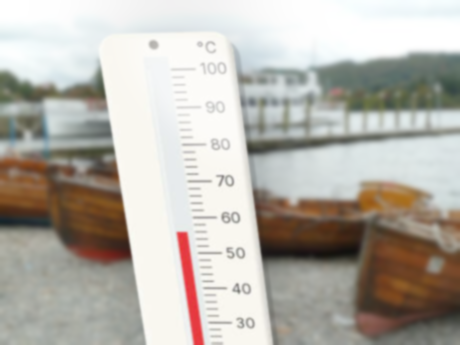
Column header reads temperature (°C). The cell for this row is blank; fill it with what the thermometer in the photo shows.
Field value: 56 °C
